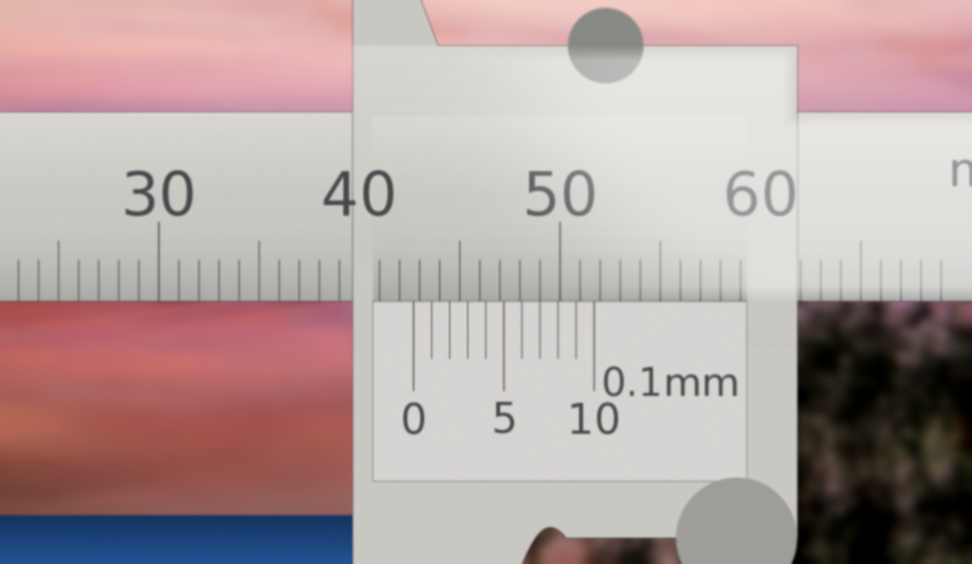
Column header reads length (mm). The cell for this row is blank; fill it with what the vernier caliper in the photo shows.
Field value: 42.7 mm
